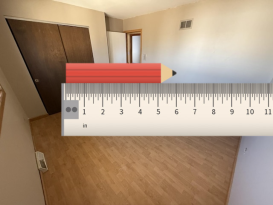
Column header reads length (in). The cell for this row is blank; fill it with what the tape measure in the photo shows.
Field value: 6 in
